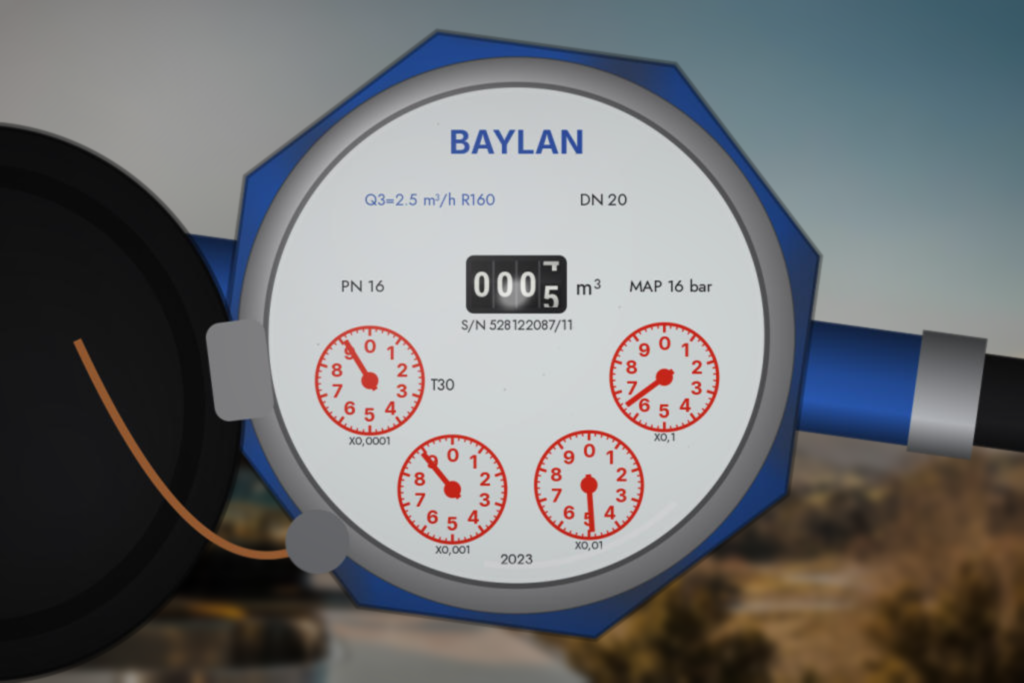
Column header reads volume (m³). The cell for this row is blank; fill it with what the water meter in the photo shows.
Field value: 4.6489 m³
